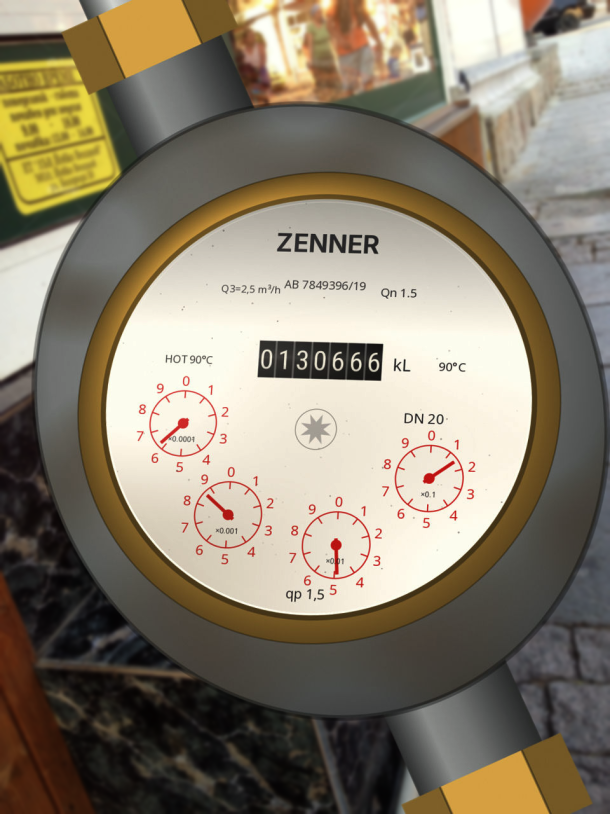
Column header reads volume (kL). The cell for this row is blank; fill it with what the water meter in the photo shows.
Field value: 130666.1486 kL
